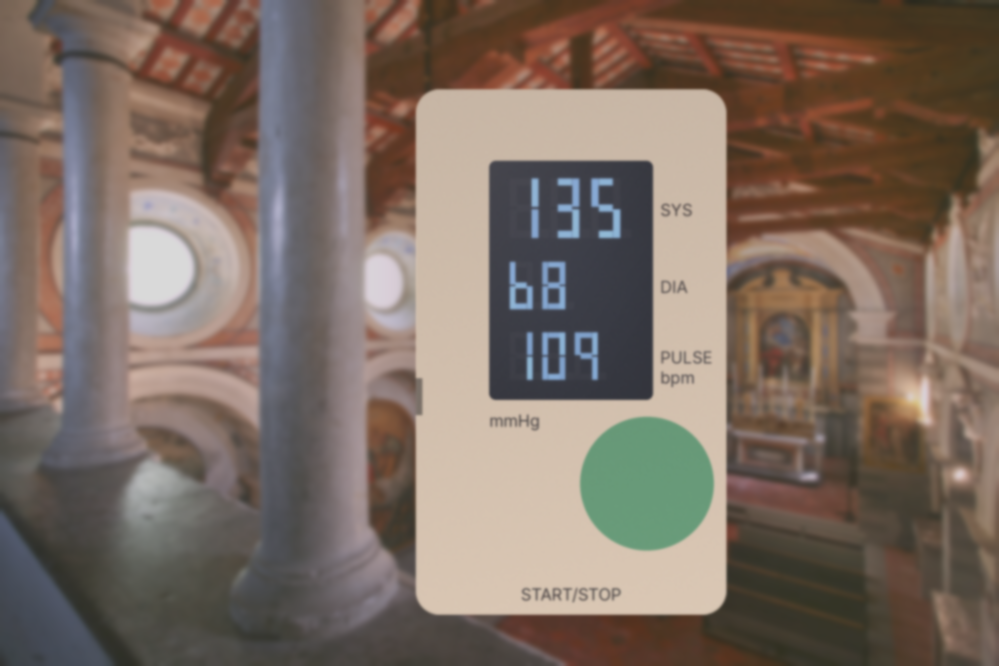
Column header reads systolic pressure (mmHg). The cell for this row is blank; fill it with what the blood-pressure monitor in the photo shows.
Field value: 135 mmHg
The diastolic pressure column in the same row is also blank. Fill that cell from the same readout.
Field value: 68 mmHg
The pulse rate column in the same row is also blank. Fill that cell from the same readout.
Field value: 109 bpm
